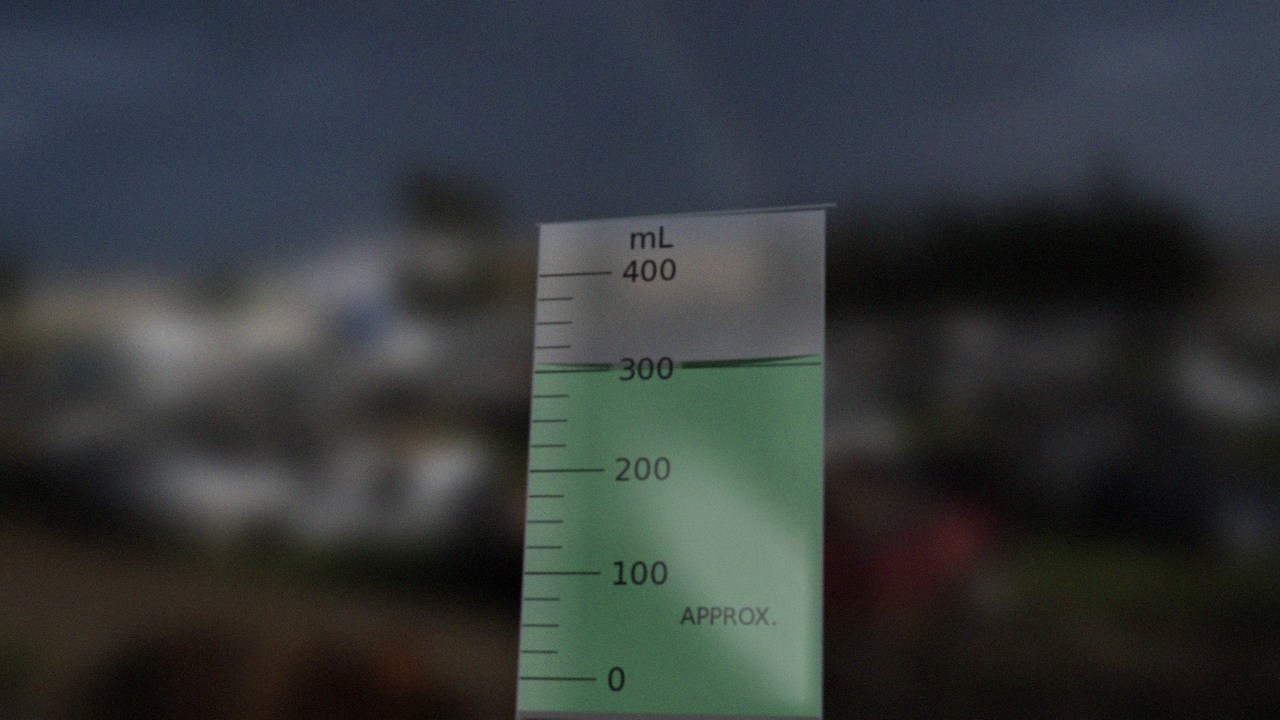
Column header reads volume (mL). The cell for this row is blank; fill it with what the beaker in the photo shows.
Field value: 300 mL
